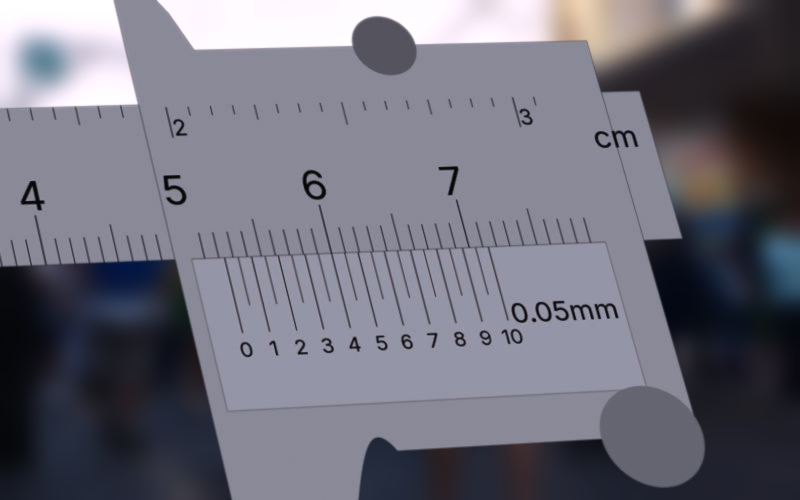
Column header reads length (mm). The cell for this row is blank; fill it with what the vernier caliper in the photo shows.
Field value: 52.4 mm
